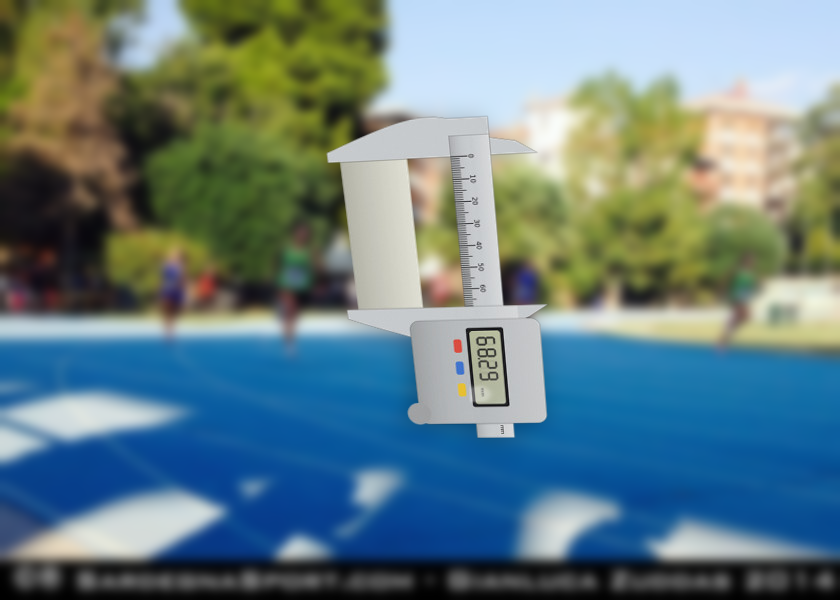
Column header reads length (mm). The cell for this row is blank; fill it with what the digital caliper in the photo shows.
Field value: 68.29 mm
